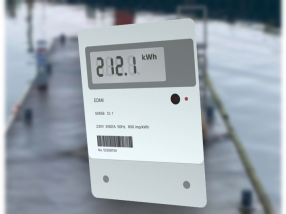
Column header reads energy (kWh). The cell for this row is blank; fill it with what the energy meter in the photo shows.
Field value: 212.1 kWh
